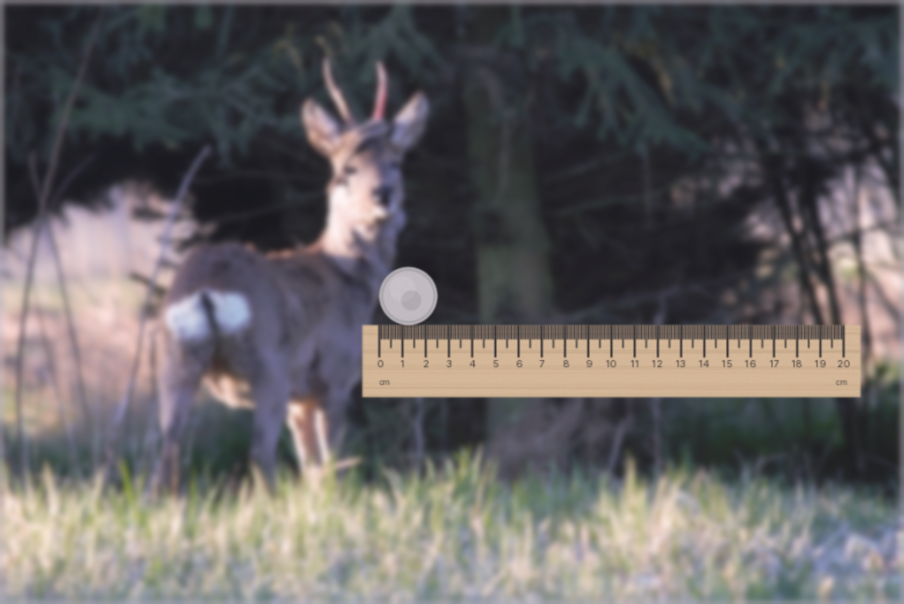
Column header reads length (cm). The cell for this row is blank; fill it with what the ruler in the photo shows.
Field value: 2.5 cm
